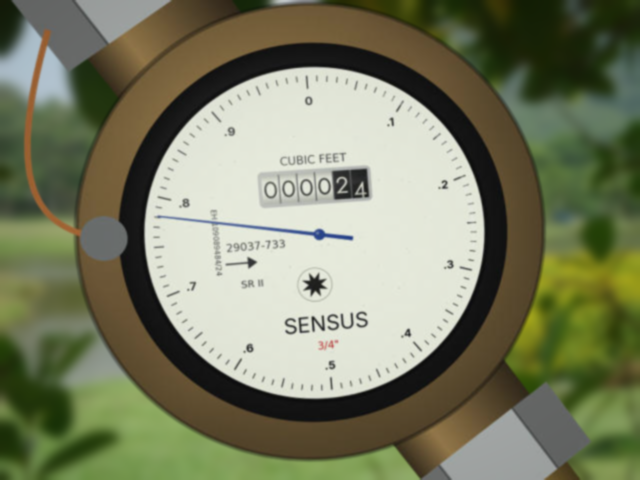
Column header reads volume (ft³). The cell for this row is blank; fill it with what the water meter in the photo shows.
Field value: 23.78 ft³
